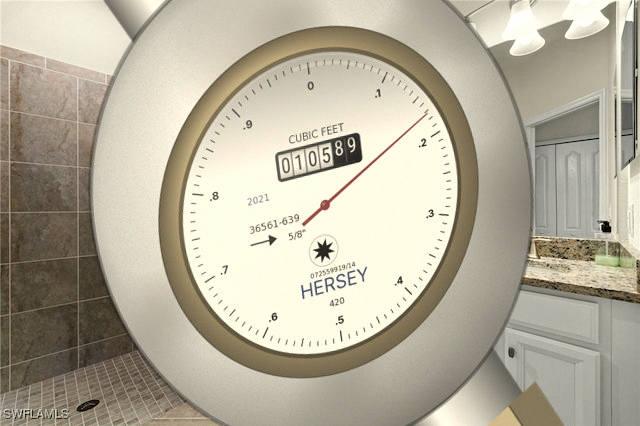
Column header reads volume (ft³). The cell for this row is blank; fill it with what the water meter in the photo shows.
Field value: 10589.17 ft³
